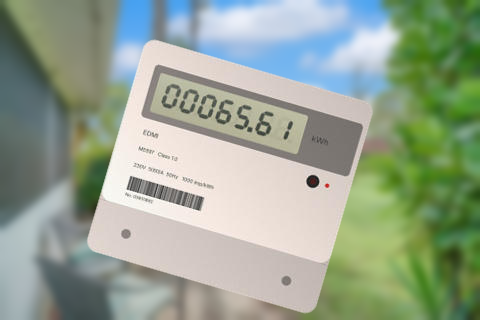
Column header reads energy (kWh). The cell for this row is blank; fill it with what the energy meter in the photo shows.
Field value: 65.61 kWh
